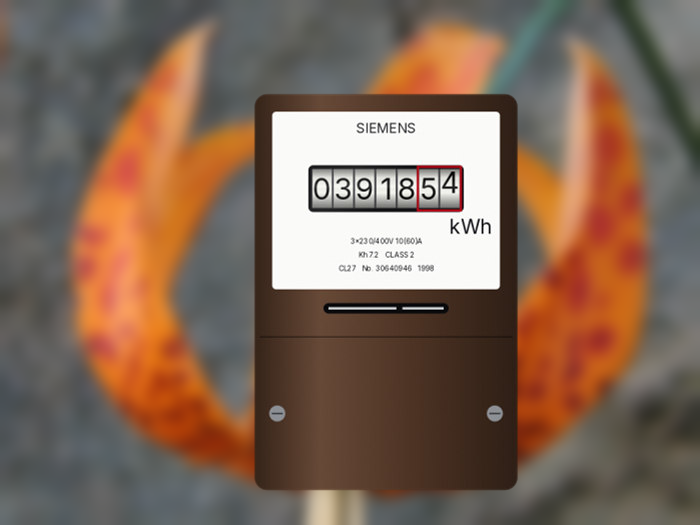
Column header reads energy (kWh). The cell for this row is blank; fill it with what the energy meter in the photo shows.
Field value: 3918.54 kWh
